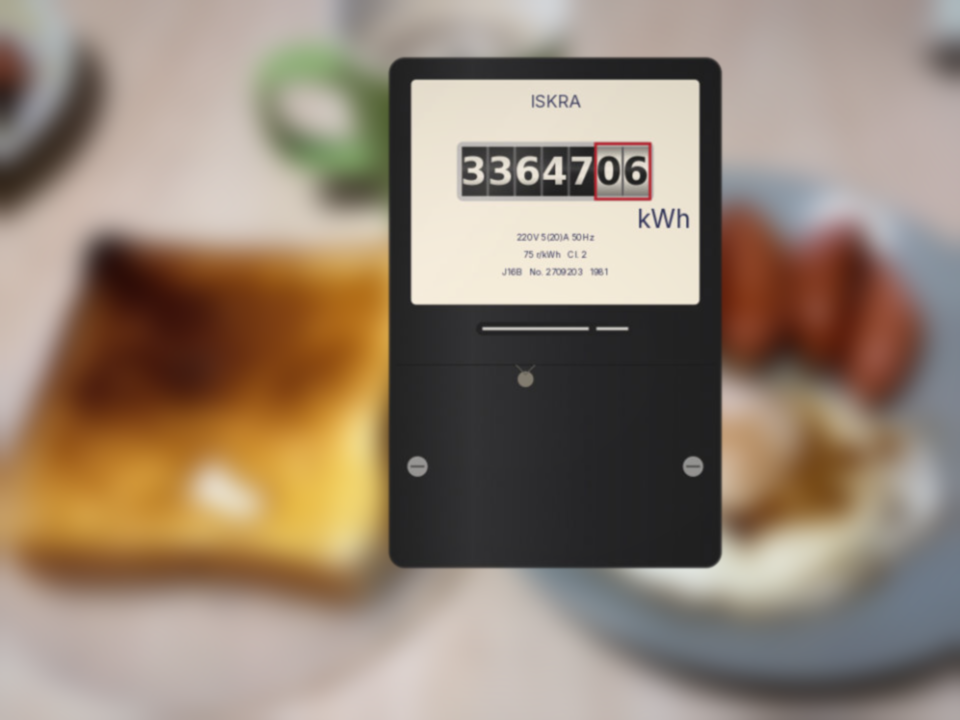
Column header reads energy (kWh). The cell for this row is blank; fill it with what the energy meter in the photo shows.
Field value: 33647.06 kWh
